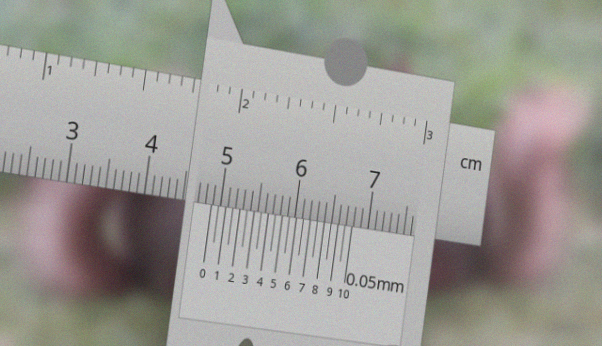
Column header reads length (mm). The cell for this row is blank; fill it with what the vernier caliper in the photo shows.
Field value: 48.8 mm
